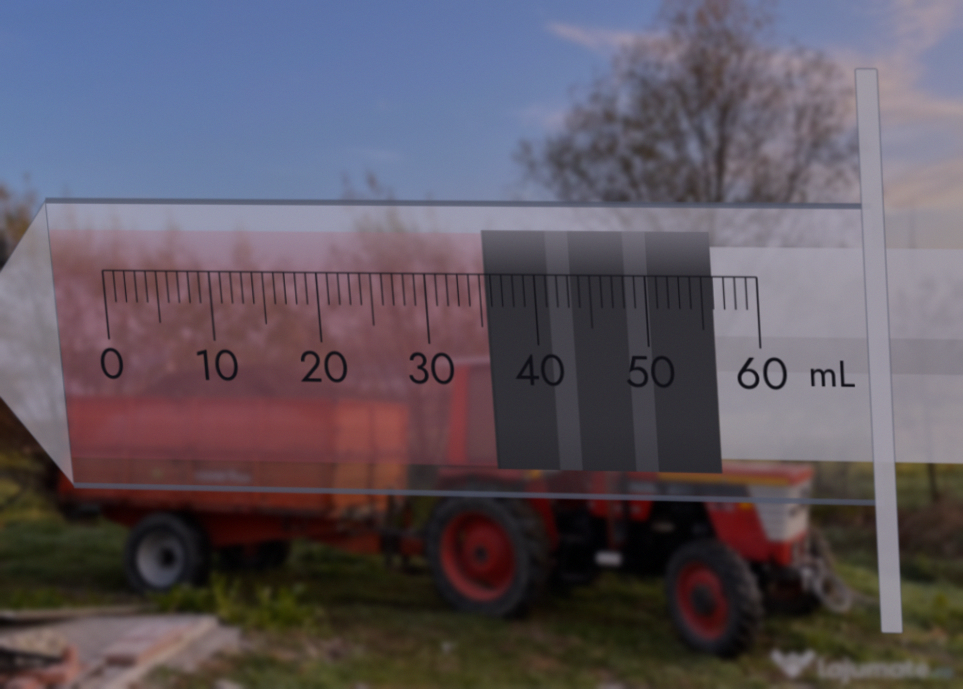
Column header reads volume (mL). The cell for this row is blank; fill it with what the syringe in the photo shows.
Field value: 35.5 mL
